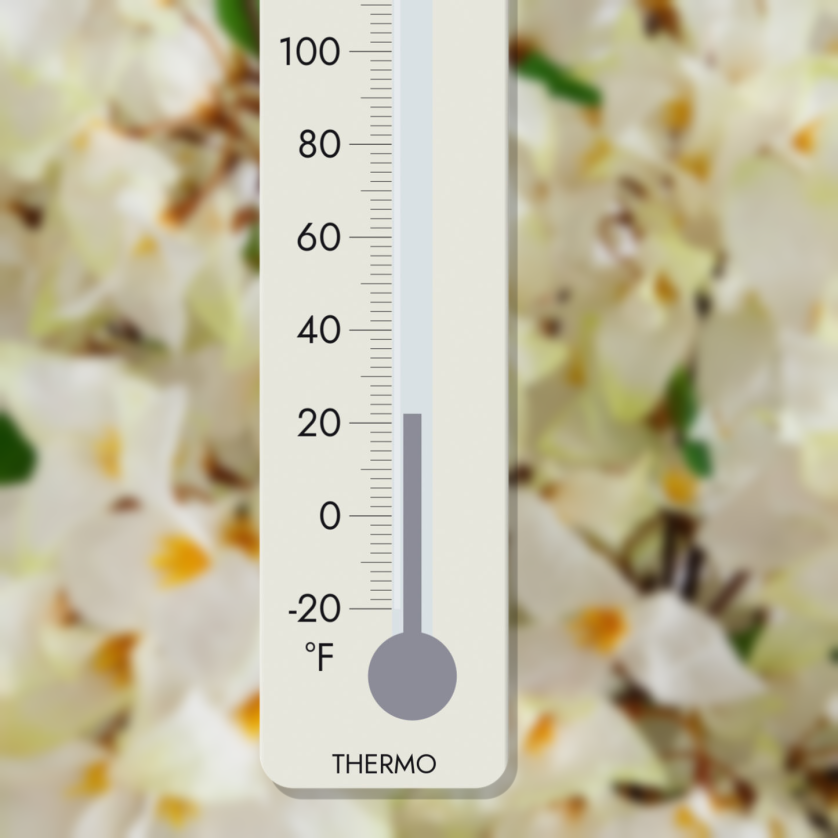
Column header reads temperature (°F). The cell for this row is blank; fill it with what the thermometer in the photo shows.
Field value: 22 °F
